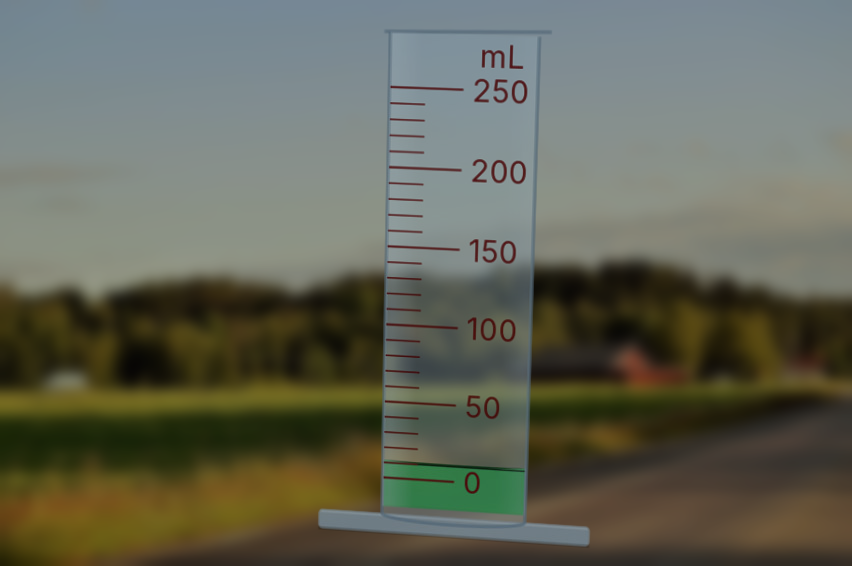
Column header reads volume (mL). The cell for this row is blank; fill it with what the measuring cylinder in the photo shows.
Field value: 10 mL
